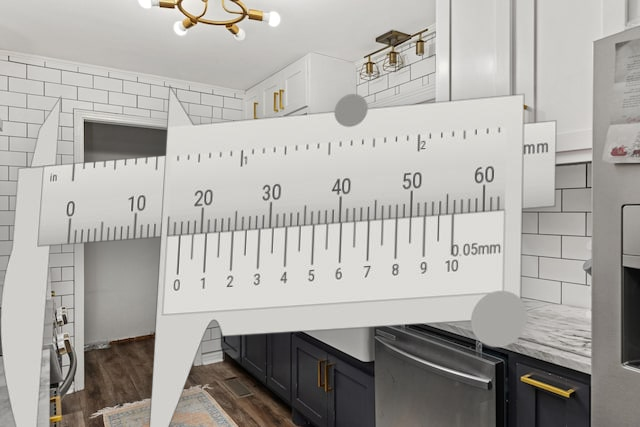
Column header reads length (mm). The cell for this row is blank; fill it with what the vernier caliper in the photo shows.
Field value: 16.8 mm
